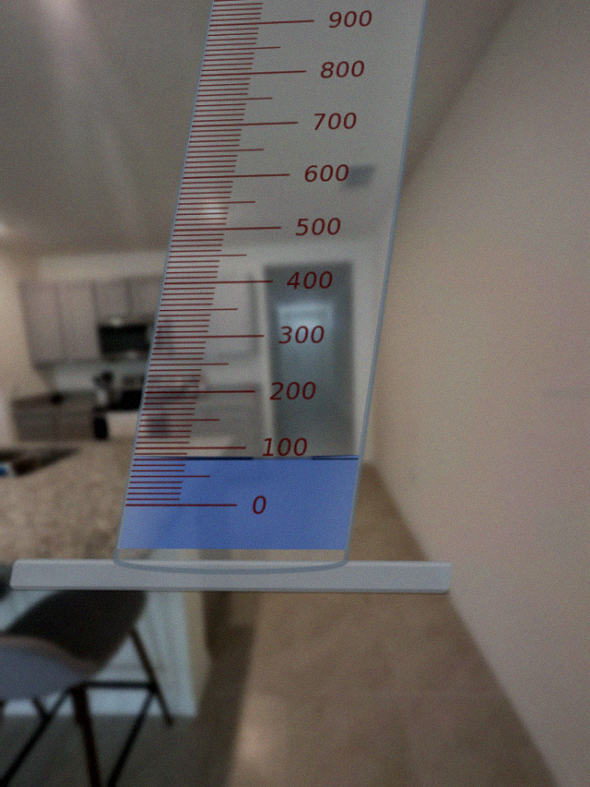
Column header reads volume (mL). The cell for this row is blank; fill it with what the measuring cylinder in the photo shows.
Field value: 80 mL
